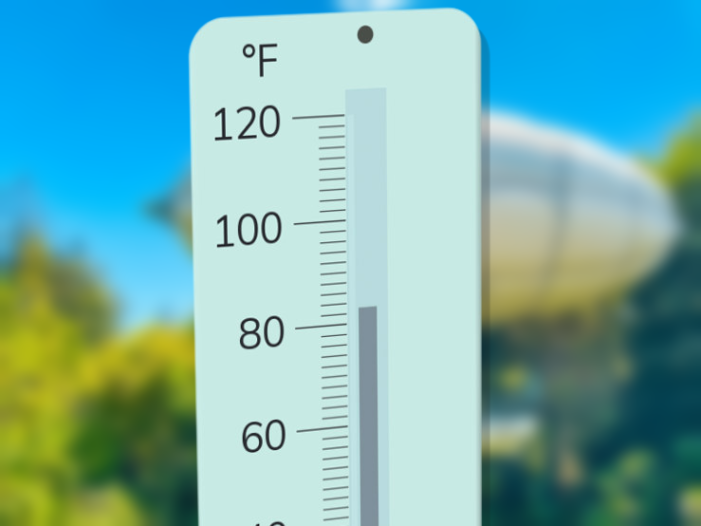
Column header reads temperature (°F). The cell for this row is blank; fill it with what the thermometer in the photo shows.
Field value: 83 °F
